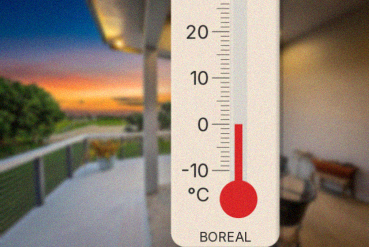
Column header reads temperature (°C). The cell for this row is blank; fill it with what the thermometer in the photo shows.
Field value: 0 °C
